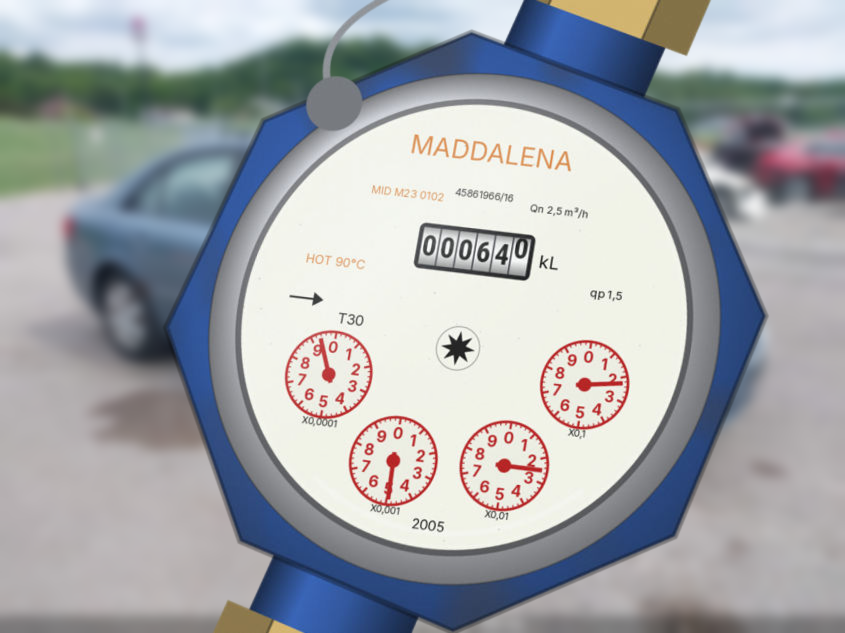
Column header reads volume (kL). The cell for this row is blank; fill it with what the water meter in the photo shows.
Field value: 640.2249 kL
